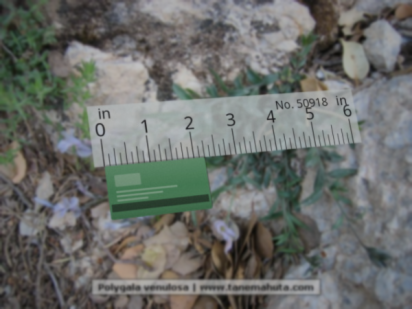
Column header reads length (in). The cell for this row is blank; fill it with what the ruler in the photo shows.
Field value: 2.25 in
